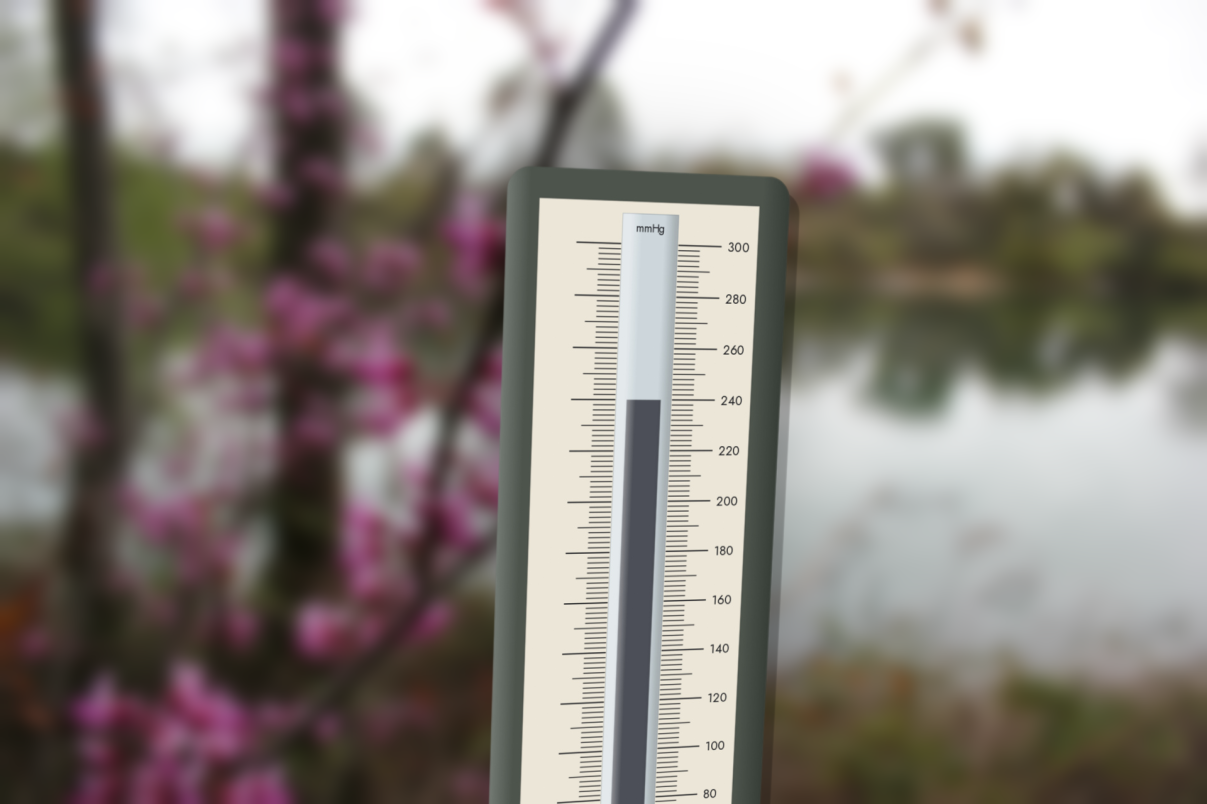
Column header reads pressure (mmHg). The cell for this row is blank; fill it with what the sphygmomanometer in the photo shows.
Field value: 240 mmHg
